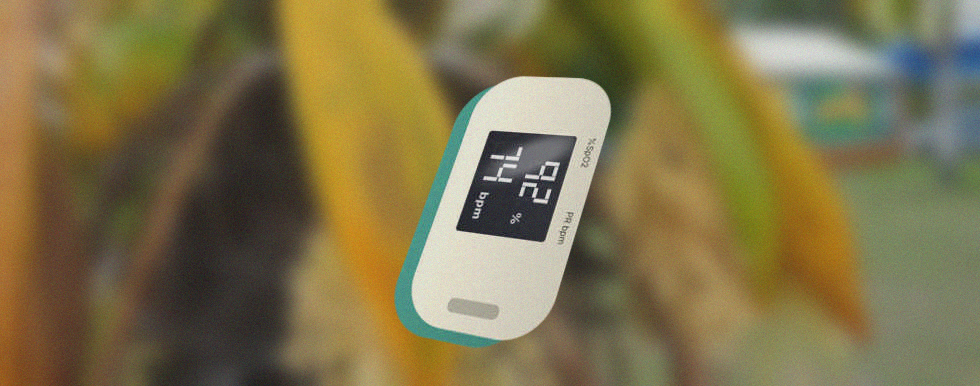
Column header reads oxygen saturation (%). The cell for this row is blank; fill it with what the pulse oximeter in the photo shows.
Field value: 92 %
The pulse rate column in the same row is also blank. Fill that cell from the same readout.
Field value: 74 bpm
